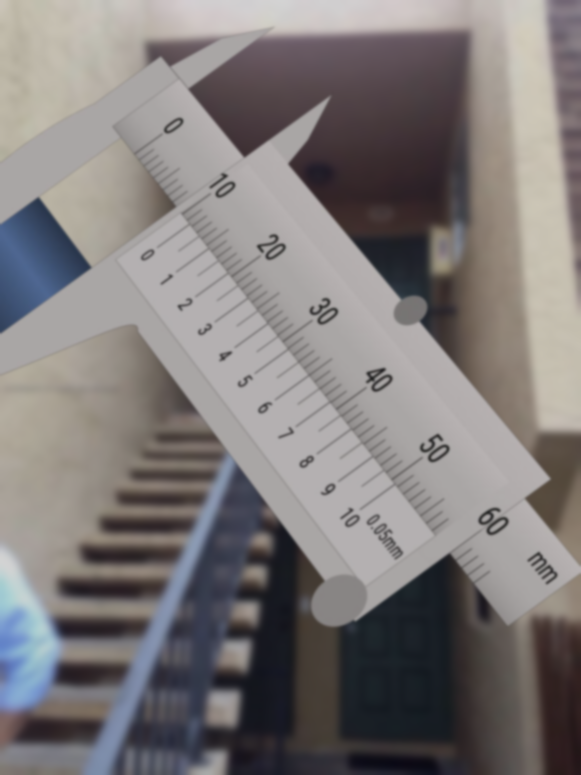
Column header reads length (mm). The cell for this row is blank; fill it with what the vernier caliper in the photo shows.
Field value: 11.6 mm
